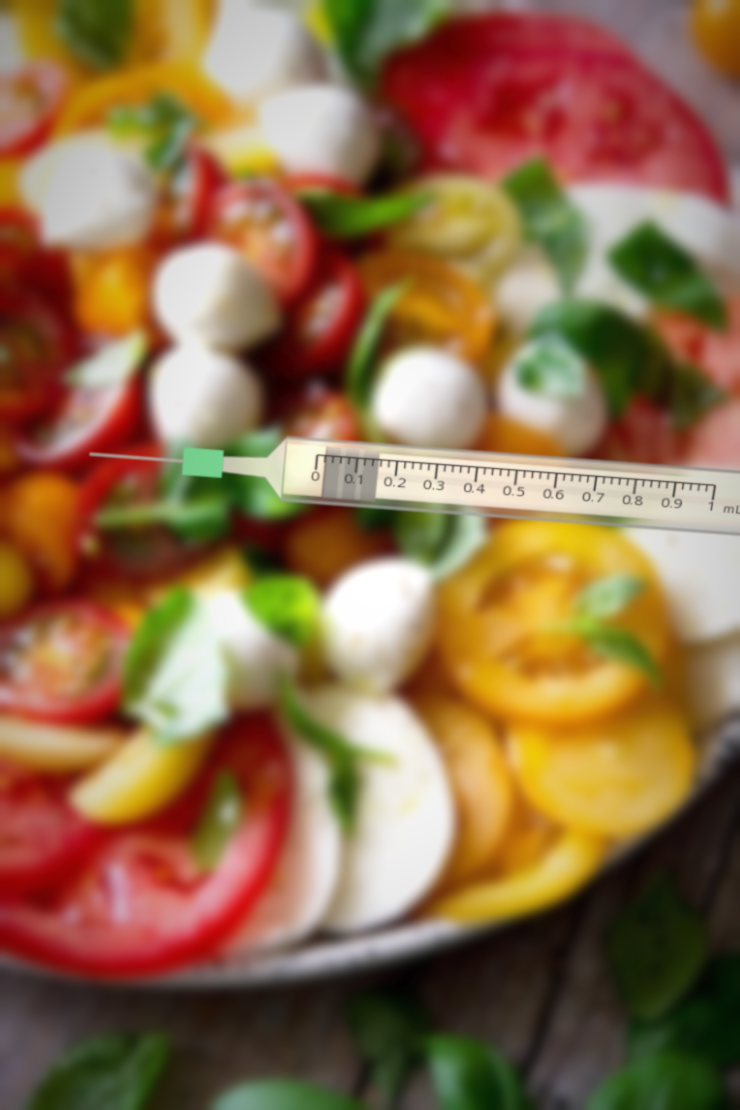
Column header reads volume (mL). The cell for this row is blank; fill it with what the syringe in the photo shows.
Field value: 0.02 mL
